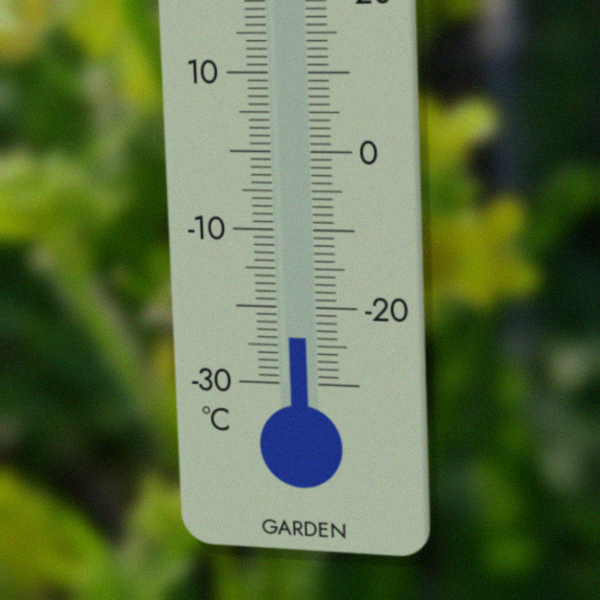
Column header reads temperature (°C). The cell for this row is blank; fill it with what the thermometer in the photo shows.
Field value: -24 °C
